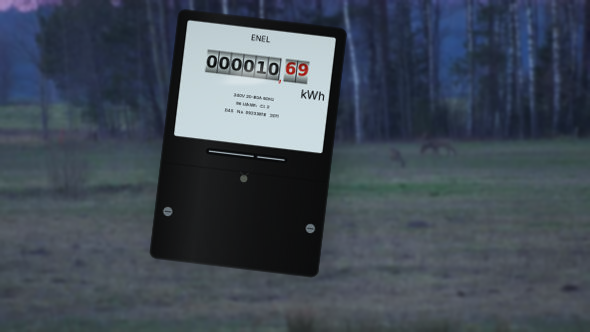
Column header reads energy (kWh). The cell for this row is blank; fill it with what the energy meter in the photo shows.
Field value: 10.69 kWh
